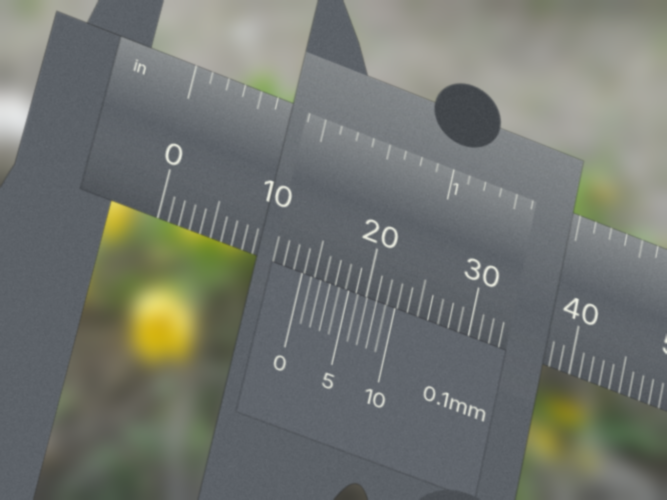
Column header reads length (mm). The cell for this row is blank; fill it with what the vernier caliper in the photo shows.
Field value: 13.8 mm
